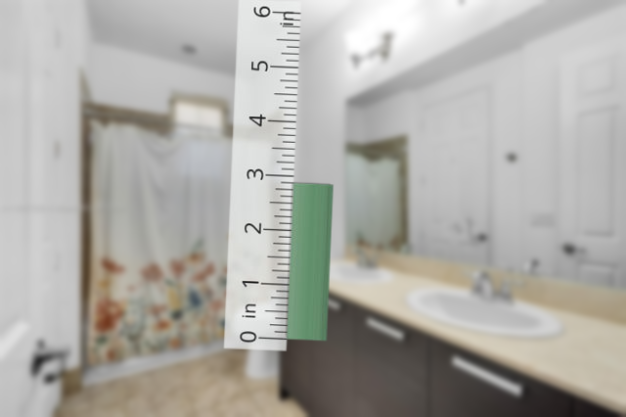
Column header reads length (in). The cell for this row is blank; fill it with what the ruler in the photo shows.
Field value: 2.875 in
